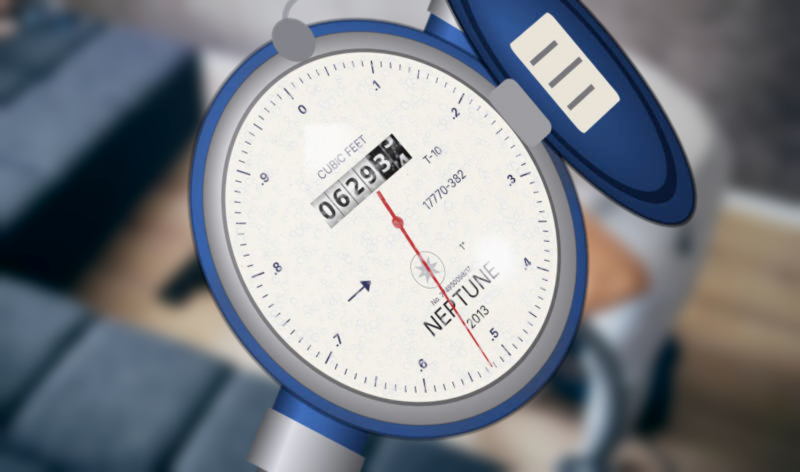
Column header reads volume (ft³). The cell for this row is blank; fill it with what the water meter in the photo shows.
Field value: 62933.52 ft³
